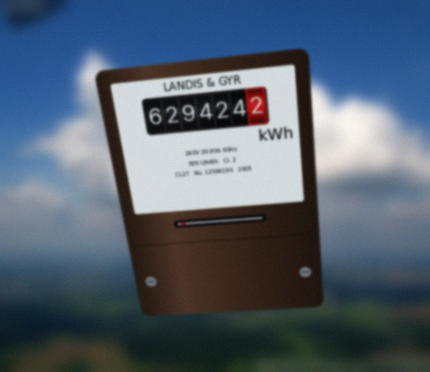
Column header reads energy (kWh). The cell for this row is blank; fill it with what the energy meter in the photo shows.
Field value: 629424.2 kWh
